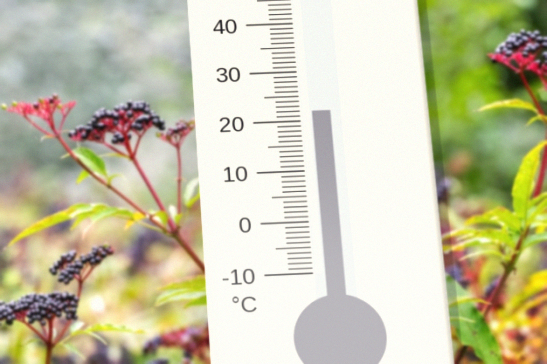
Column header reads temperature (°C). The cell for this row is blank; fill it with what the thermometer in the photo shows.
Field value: 22 °C
